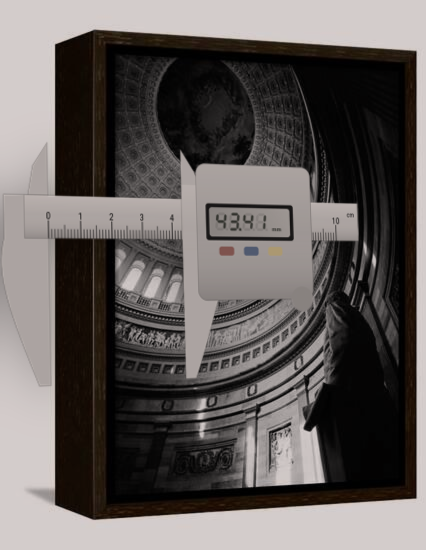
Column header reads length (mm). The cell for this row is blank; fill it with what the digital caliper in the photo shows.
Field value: 43.41 mm
